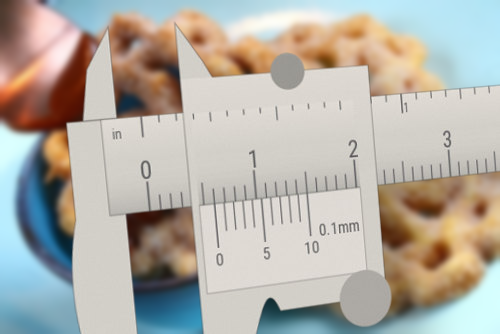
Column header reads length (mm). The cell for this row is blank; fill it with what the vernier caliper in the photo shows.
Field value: 6.0 mm
